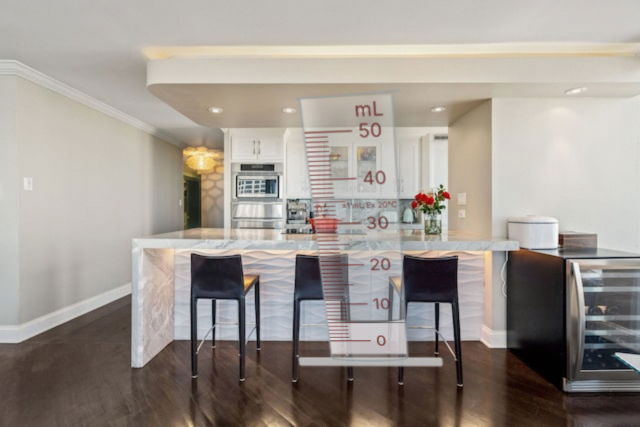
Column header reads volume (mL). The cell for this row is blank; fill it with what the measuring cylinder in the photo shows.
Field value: 5 mL
